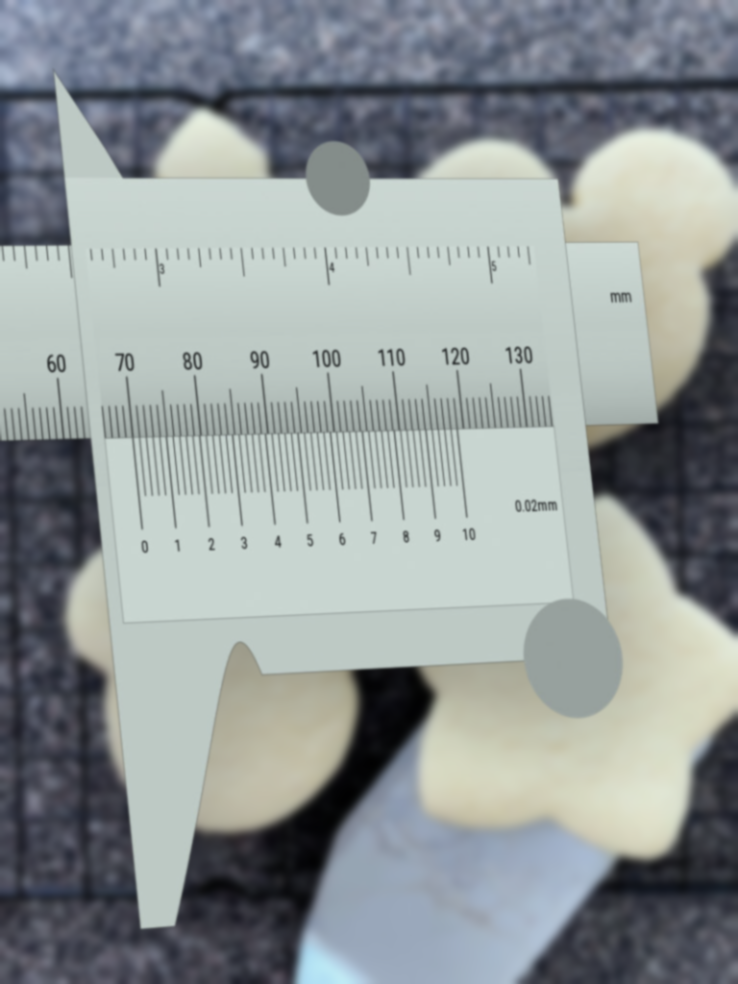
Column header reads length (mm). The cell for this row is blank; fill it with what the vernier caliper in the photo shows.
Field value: 70.0 mm
